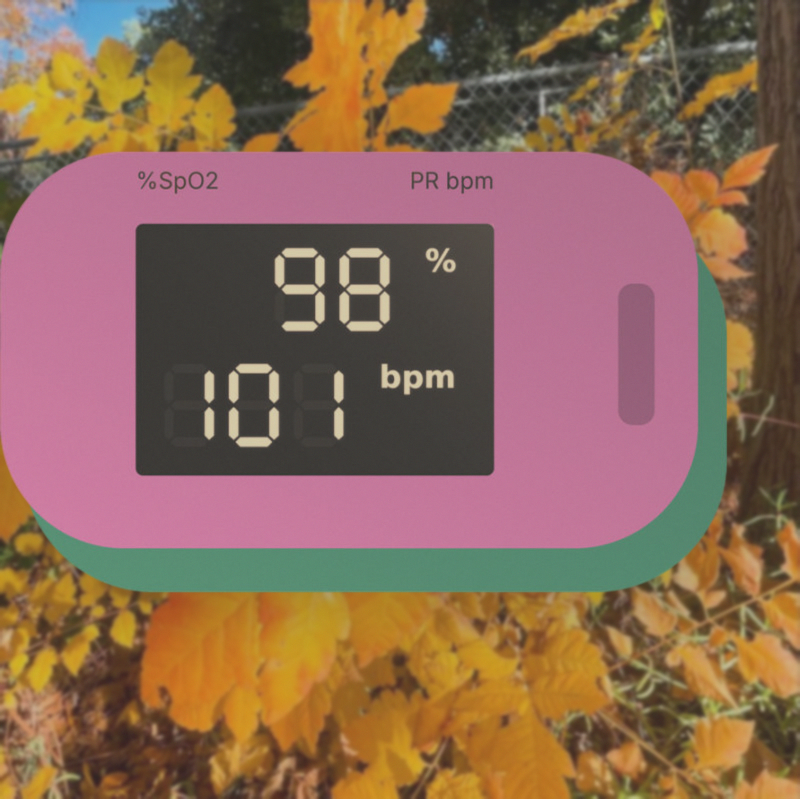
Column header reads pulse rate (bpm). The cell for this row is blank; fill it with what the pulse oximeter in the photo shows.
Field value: 101 bpm
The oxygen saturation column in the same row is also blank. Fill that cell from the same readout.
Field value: 98 %
